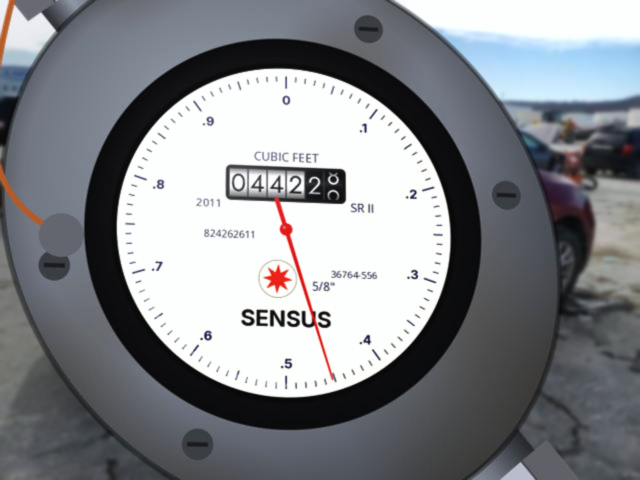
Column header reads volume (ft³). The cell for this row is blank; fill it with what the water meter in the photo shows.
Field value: 44228.45 ft³
